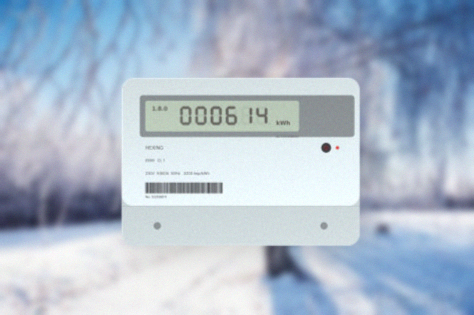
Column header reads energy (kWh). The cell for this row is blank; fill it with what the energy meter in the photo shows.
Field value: 614 kWh
